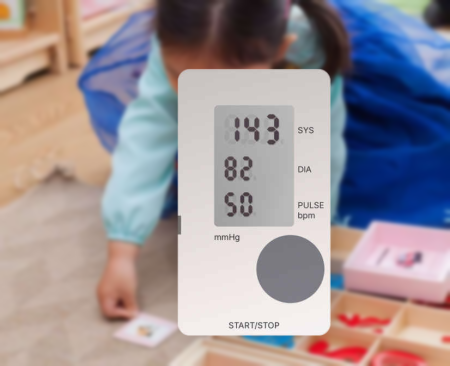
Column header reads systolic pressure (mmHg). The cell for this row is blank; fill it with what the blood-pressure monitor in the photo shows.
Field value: 143 mmHg
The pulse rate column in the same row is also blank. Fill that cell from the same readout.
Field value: 50 bpm
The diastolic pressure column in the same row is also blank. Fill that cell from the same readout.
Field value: 82 mmHg
